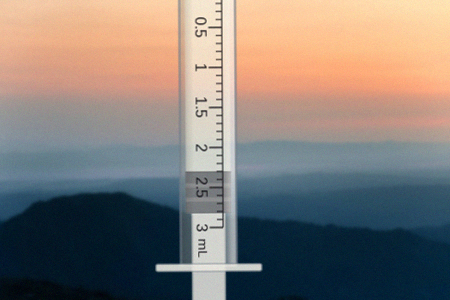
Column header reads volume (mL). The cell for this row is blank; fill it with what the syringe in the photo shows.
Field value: 2.3 mL
